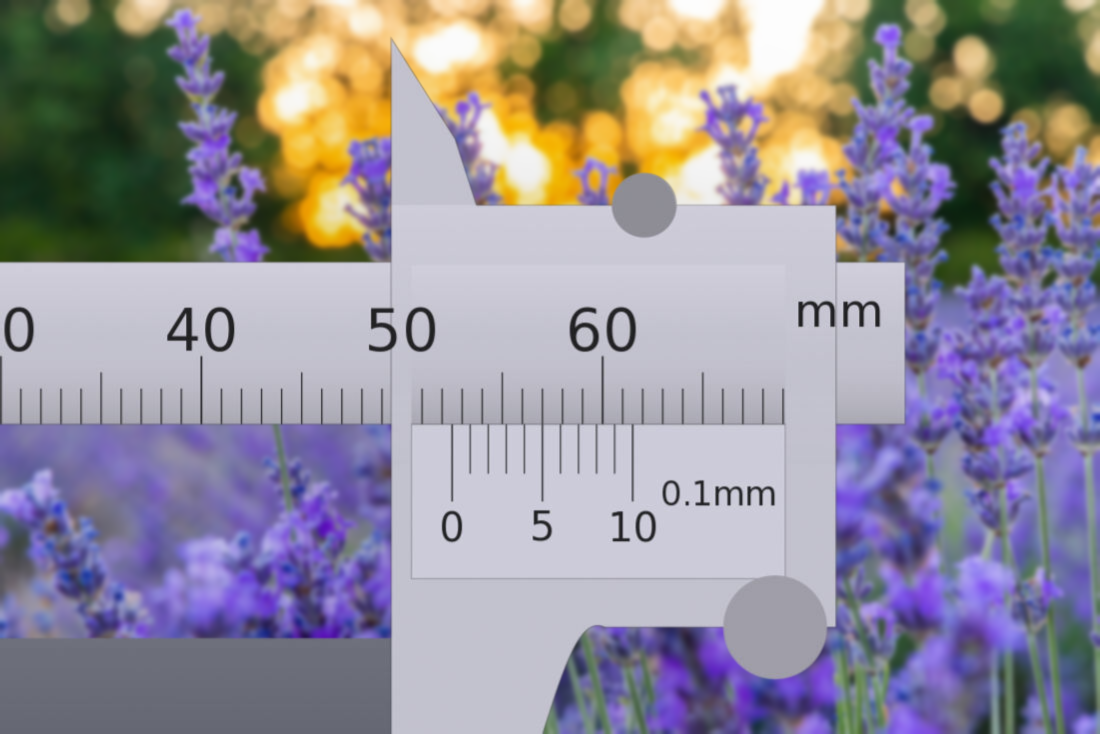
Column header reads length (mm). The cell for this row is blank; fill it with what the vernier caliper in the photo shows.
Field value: 52.5 mm
